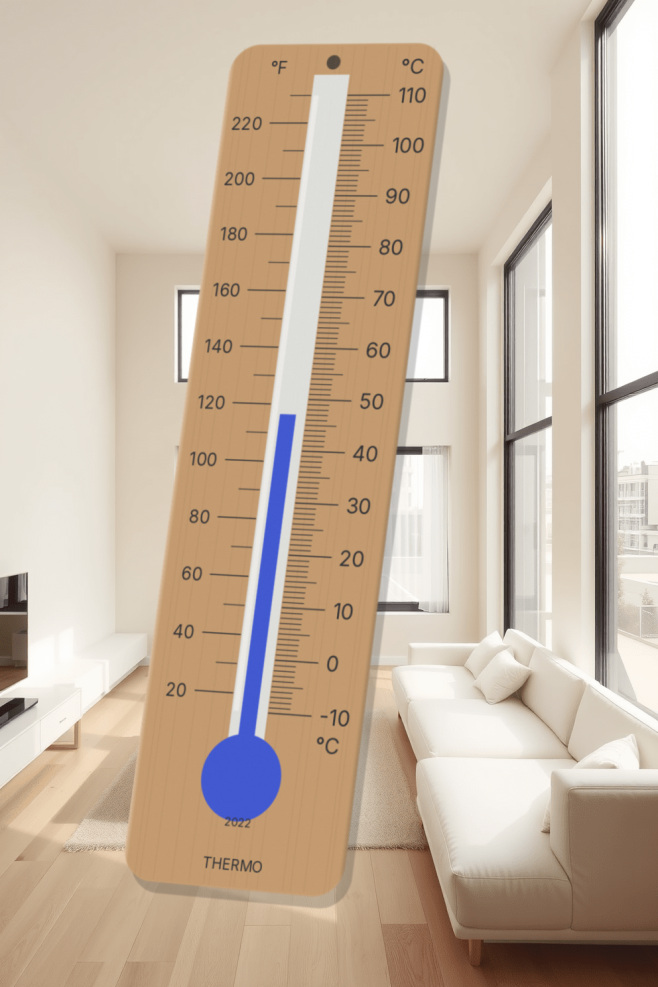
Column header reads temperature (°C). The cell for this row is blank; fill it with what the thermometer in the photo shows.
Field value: 47 °C
